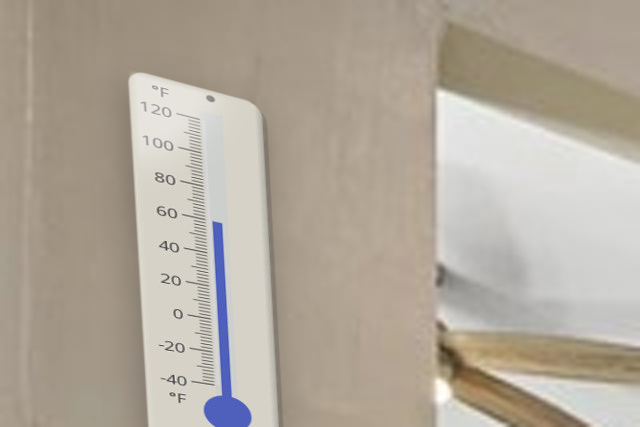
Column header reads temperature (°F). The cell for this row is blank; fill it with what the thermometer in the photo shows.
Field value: 60 °F
